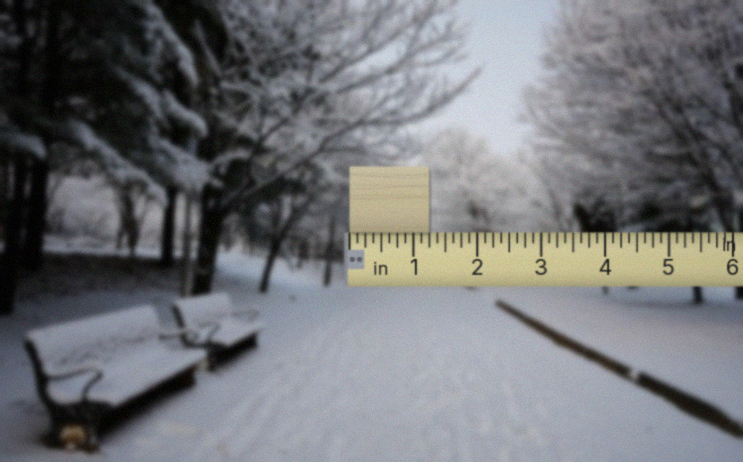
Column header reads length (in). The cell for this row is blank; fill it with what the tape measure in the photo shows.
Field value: 1.25 in
